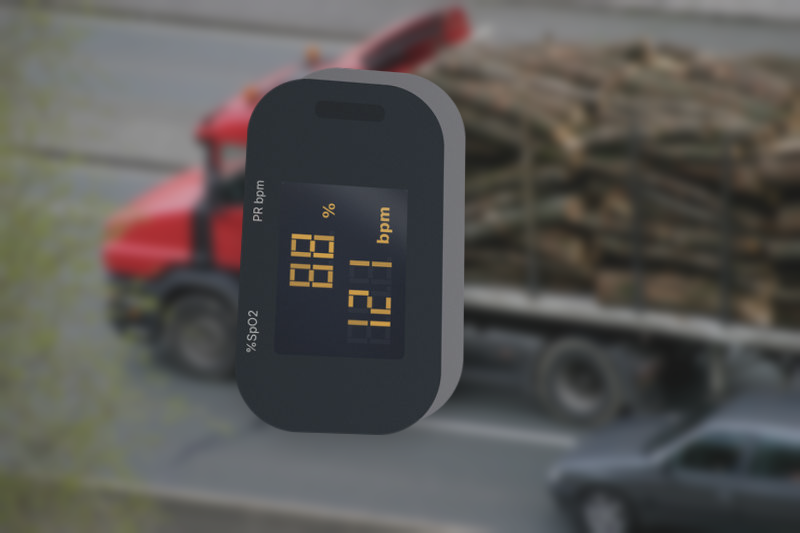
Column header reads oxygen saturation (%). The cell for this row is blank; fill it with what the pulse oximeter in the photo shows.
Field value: 88 %
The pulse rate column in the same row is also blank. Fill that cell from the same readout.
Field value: 121 bpm
